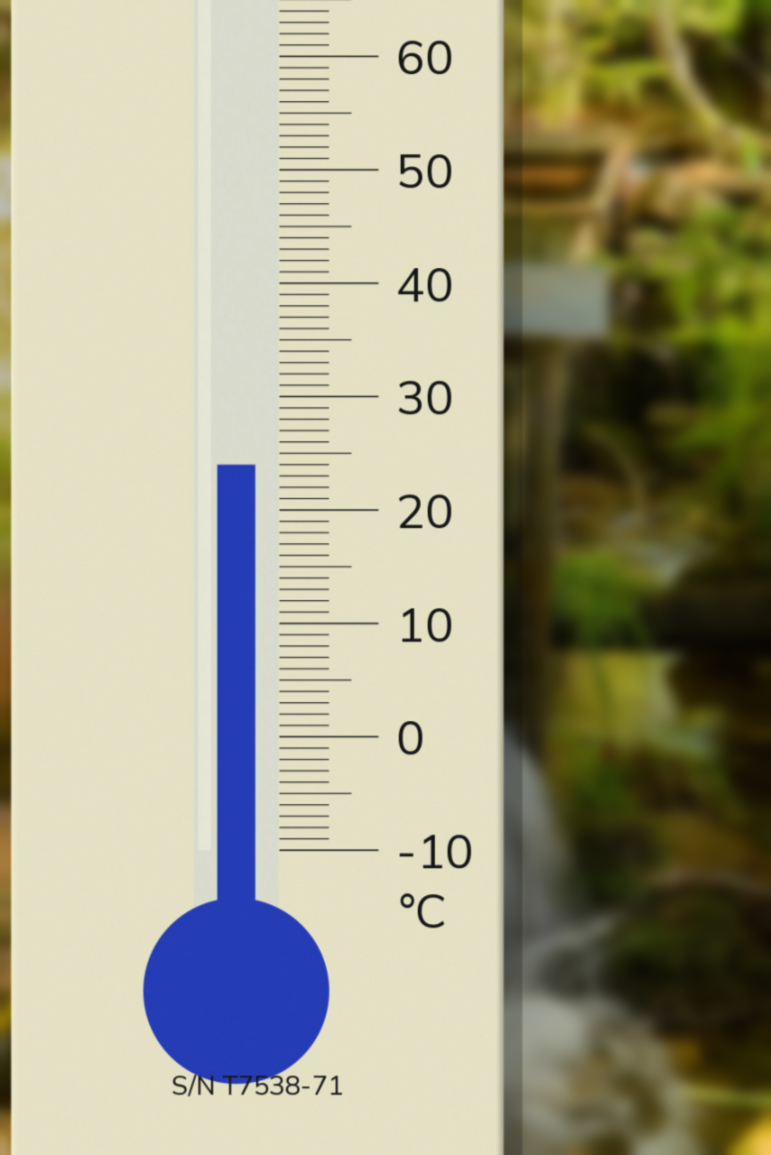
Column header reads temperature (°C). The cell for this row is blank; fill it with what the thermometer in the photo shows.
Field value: 24 °C
